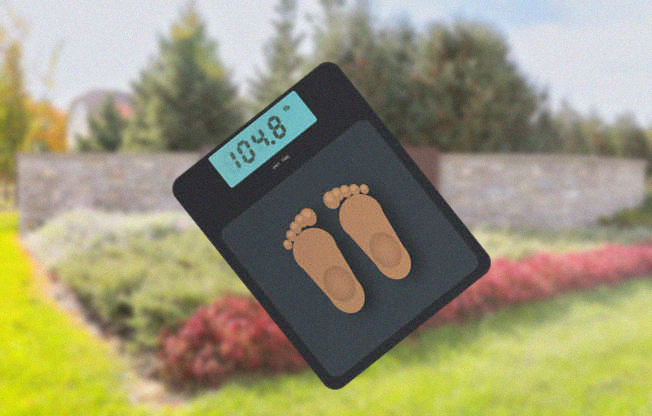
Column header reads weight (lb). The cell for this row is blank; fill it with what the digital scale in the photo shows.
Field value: 104.8 lb
